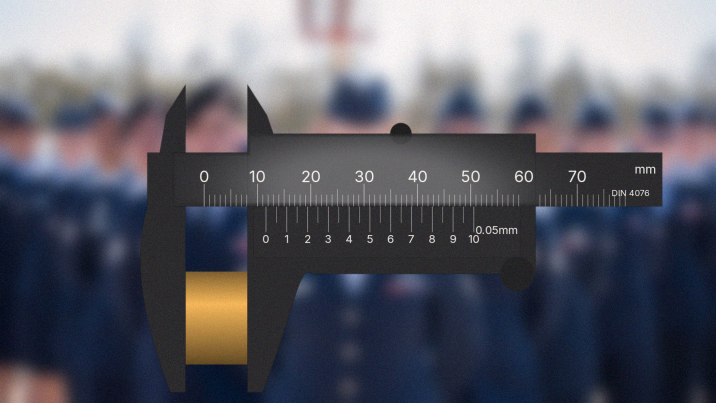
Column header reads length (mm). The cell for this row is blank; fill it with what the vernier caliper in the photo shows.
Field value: 11.6 mm
